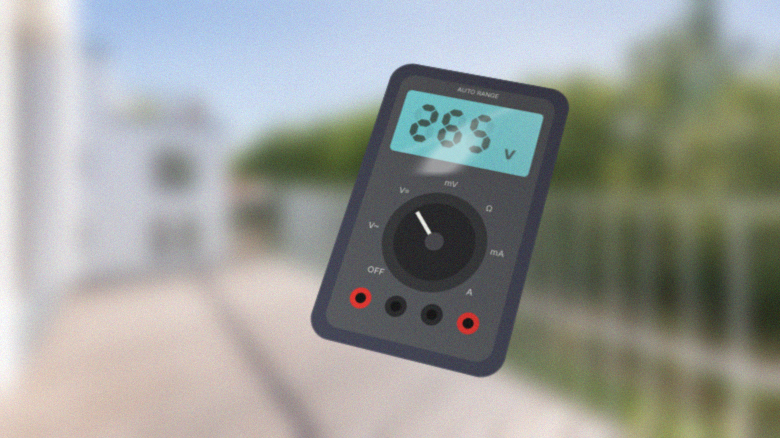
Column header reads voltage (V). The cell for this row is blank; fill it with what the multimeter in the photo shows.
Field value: 265 V
